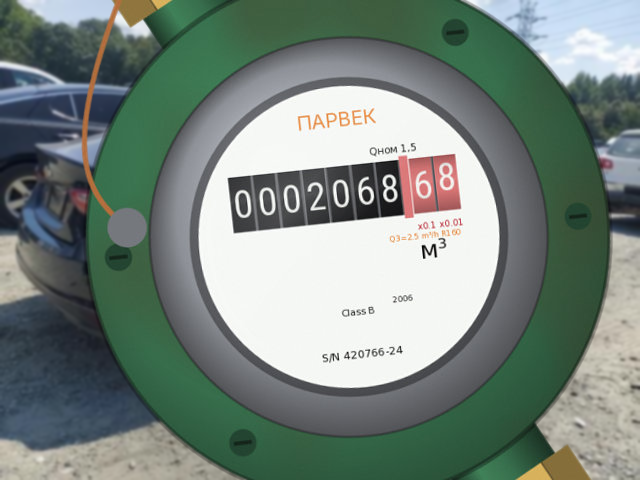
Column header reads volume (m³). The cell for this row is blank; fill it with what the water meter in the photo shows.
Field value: 2068.68 m³
